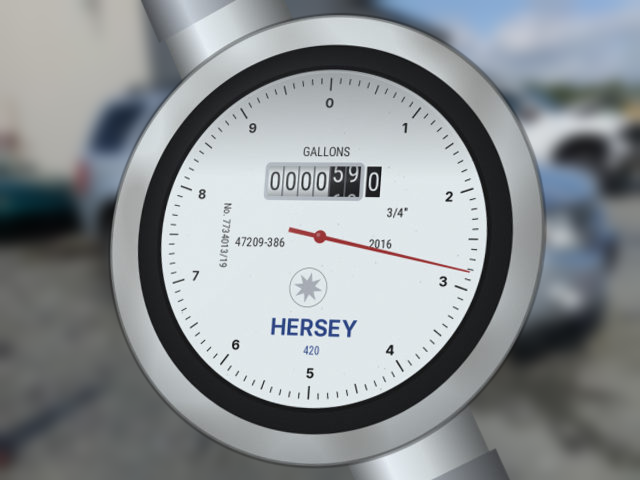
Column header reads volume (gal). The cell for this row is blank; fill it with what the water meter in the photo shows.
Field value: 592.8 gal
